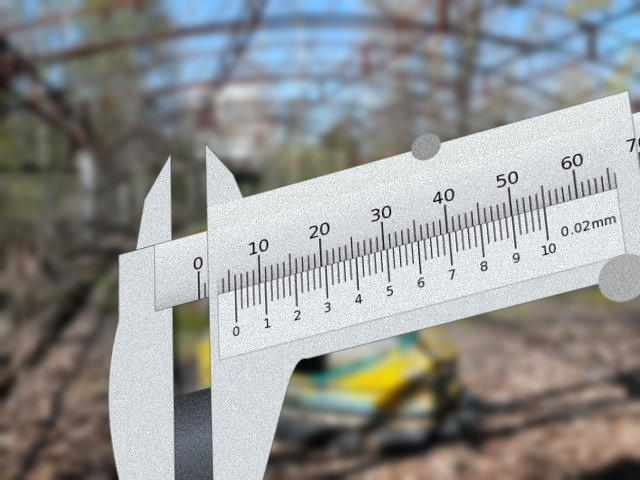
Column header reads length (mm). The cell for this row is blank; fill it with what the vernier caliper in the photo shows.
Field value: 6.0 mm
